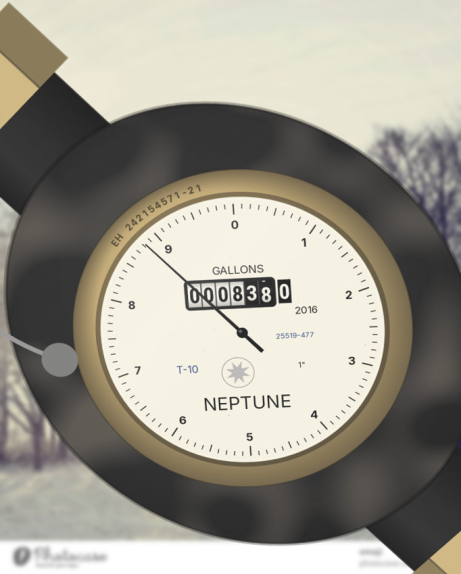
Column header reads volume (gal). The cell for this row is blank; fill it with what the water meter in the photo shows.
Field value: 8378.8 gal
